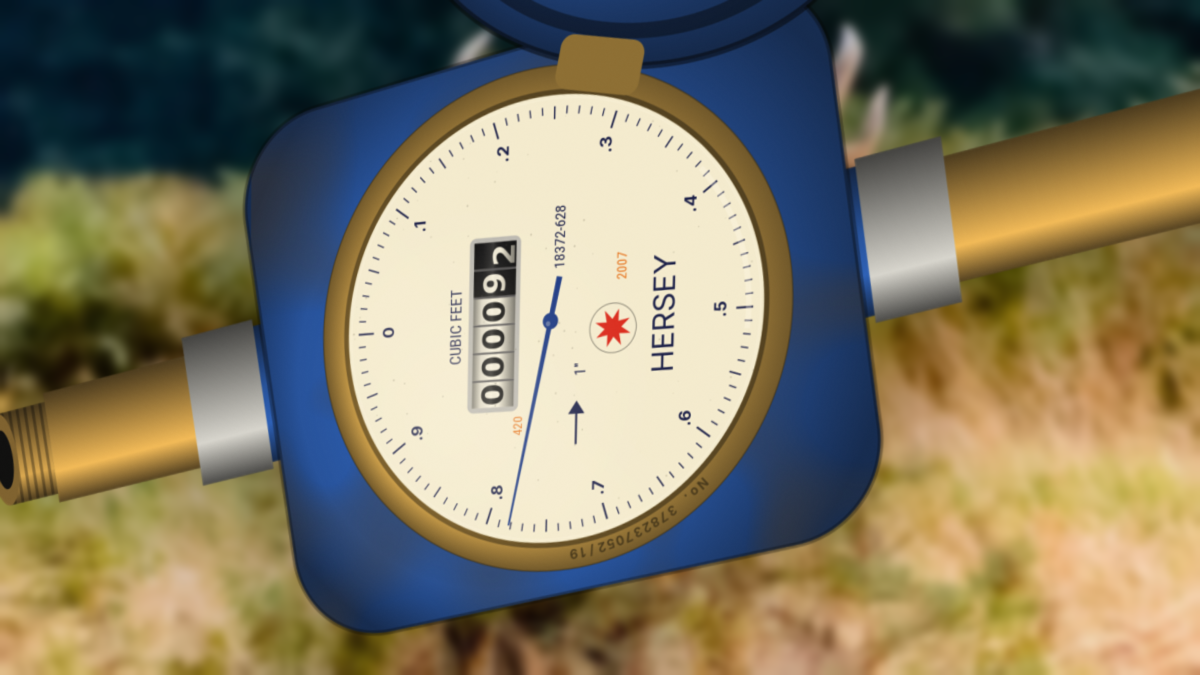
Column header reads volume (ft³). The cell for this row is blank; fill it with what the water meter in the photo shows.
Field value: 91.78 ft³
